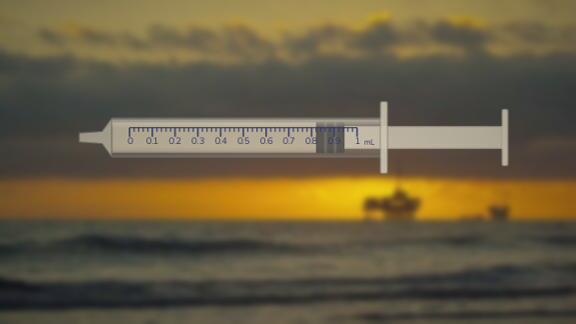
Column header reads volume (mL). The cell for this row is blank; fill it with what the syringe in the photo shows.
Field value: 0.82 mL
